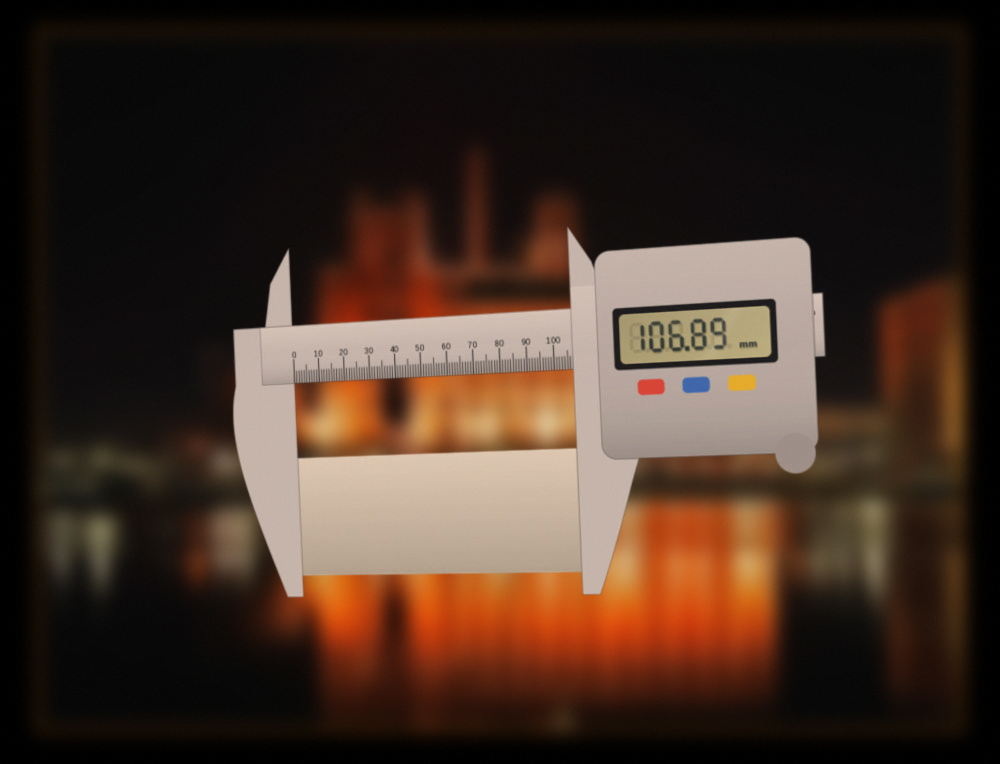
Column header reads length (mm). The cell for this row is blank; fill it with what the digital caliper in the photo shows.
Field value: 106.89 mm
